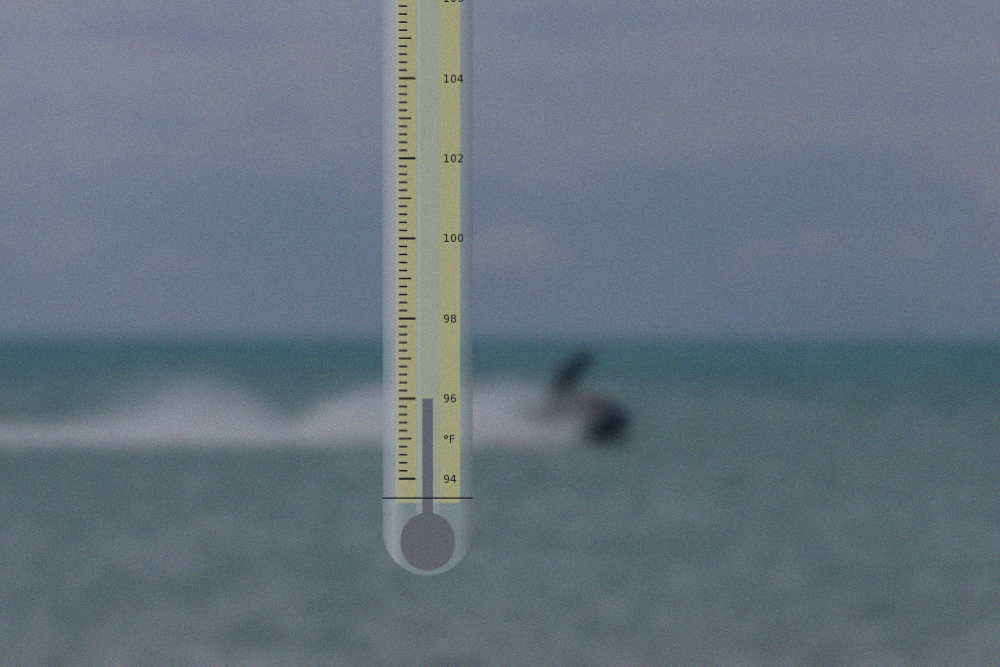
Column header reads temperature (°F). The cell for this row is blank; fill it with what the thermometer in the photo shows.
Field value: 96 °F
